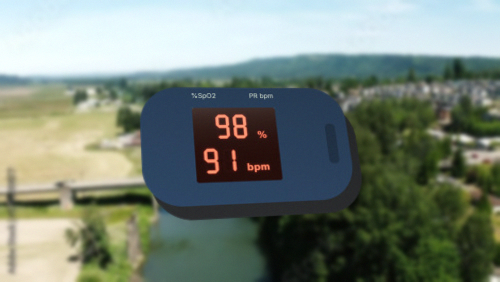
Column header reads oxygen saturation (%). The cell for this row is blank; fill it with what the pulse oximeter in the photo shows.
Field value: 98 %
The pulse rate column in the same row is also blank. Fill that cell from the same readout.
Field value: 91 bpm
